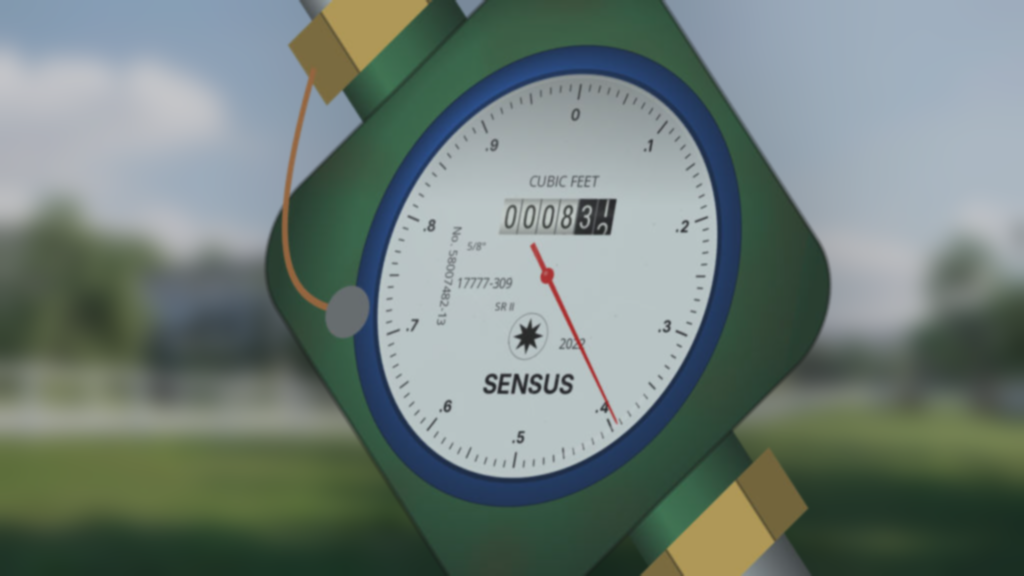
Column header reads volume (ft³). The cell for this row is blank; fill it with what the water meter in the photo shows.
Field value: 831.39 ft³
